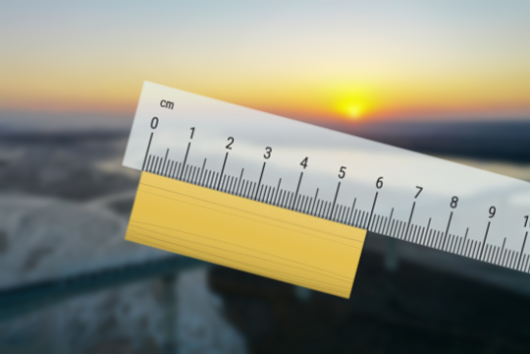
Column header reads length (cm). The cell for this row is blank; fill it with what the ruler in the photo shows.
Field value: 6 cm
